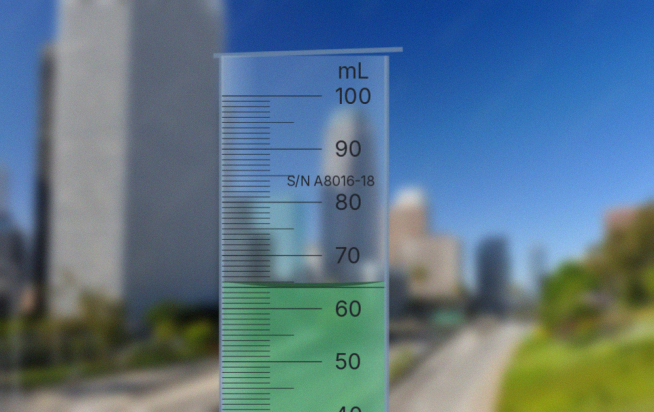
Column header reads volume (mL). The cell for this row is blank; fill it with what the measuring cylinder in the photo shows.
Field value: 64 mL
